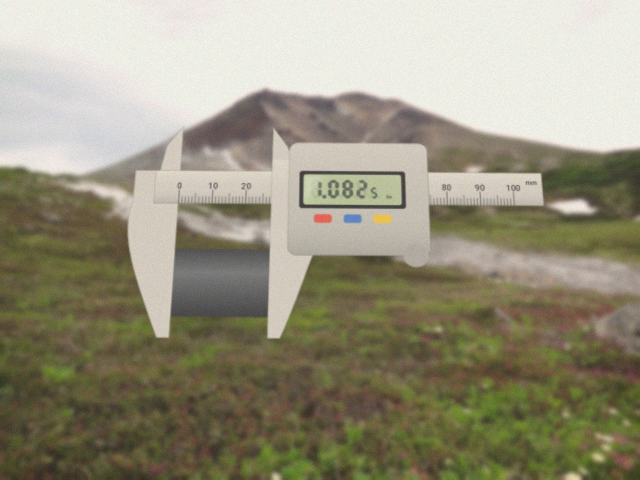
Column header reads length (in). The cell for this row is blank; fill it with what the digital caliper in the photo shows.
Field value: 1.0825 in
